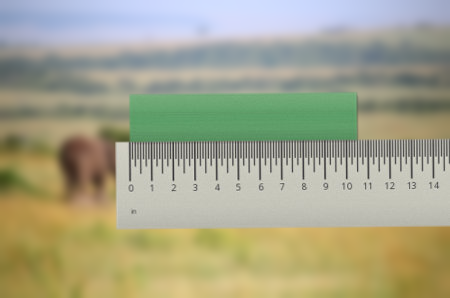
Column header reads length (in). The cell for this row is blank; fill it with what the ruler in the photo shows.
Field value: 10.5 in
